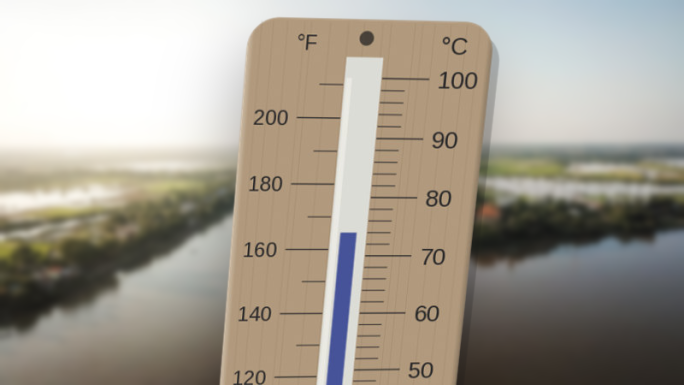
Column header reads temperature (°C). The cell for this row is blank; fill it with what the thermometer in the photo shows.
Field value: 74 °C
